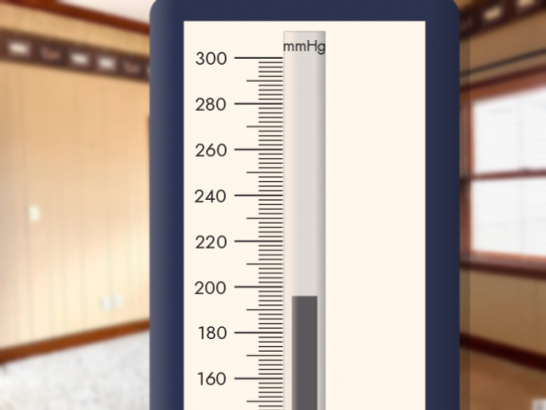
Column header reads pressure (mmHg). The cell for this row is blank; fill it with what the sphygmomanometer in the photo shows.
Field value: 196 mmHg
